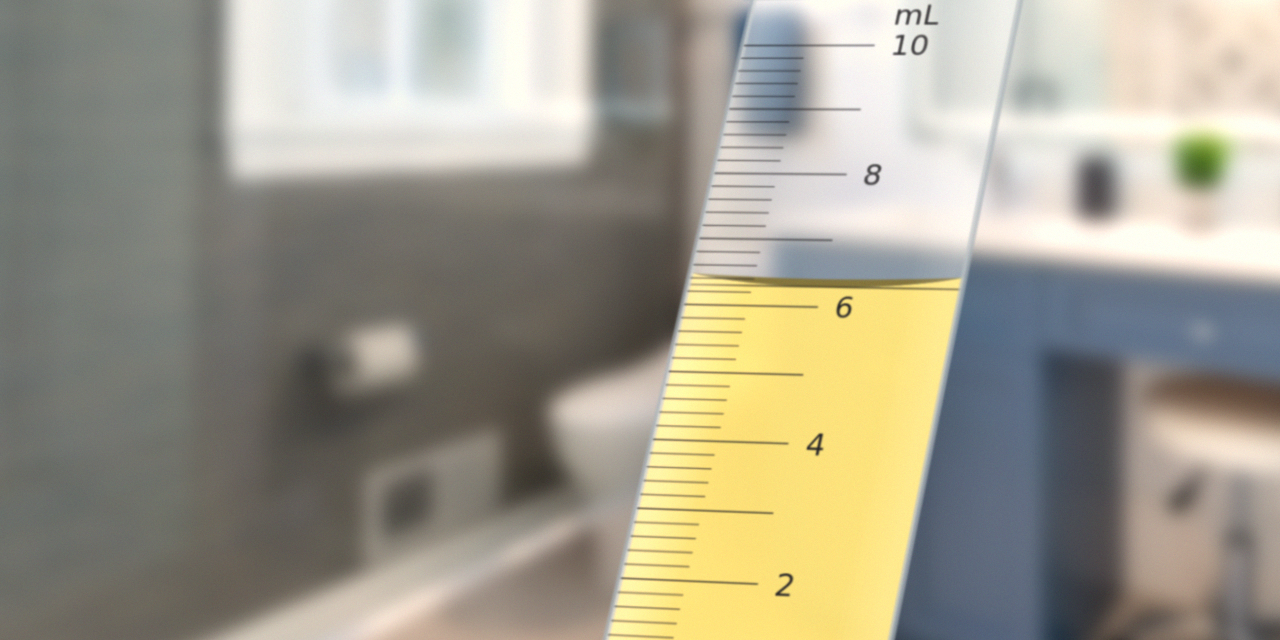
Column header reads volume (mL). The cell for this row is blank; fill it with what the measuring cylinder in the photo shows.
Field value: 6.3 mL
